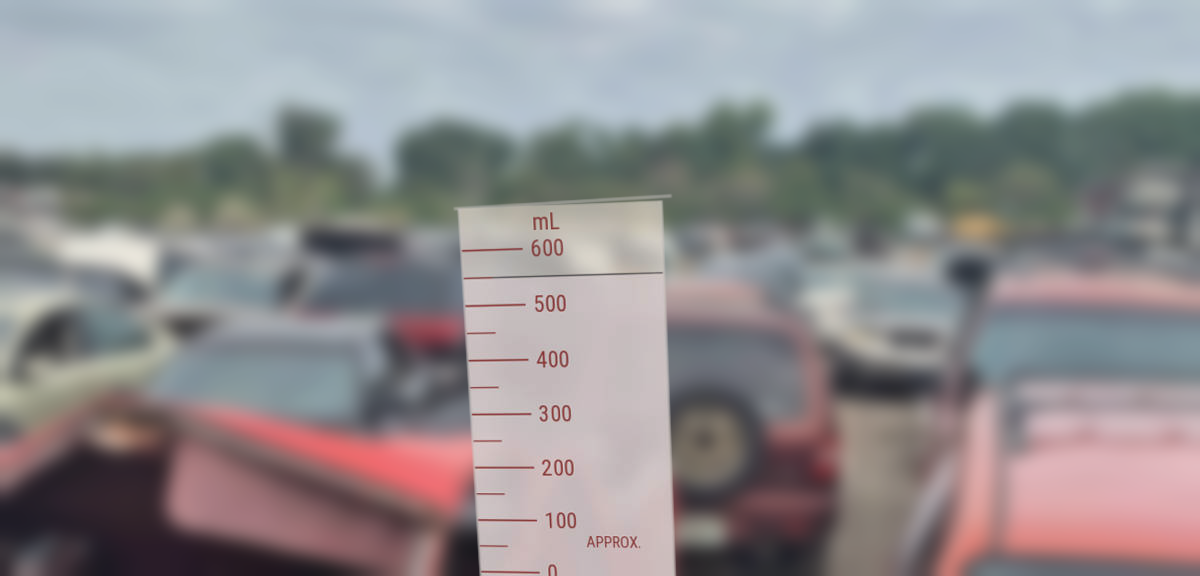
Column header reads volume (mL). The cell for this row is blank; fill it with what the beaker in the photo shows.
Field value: 550 mL
